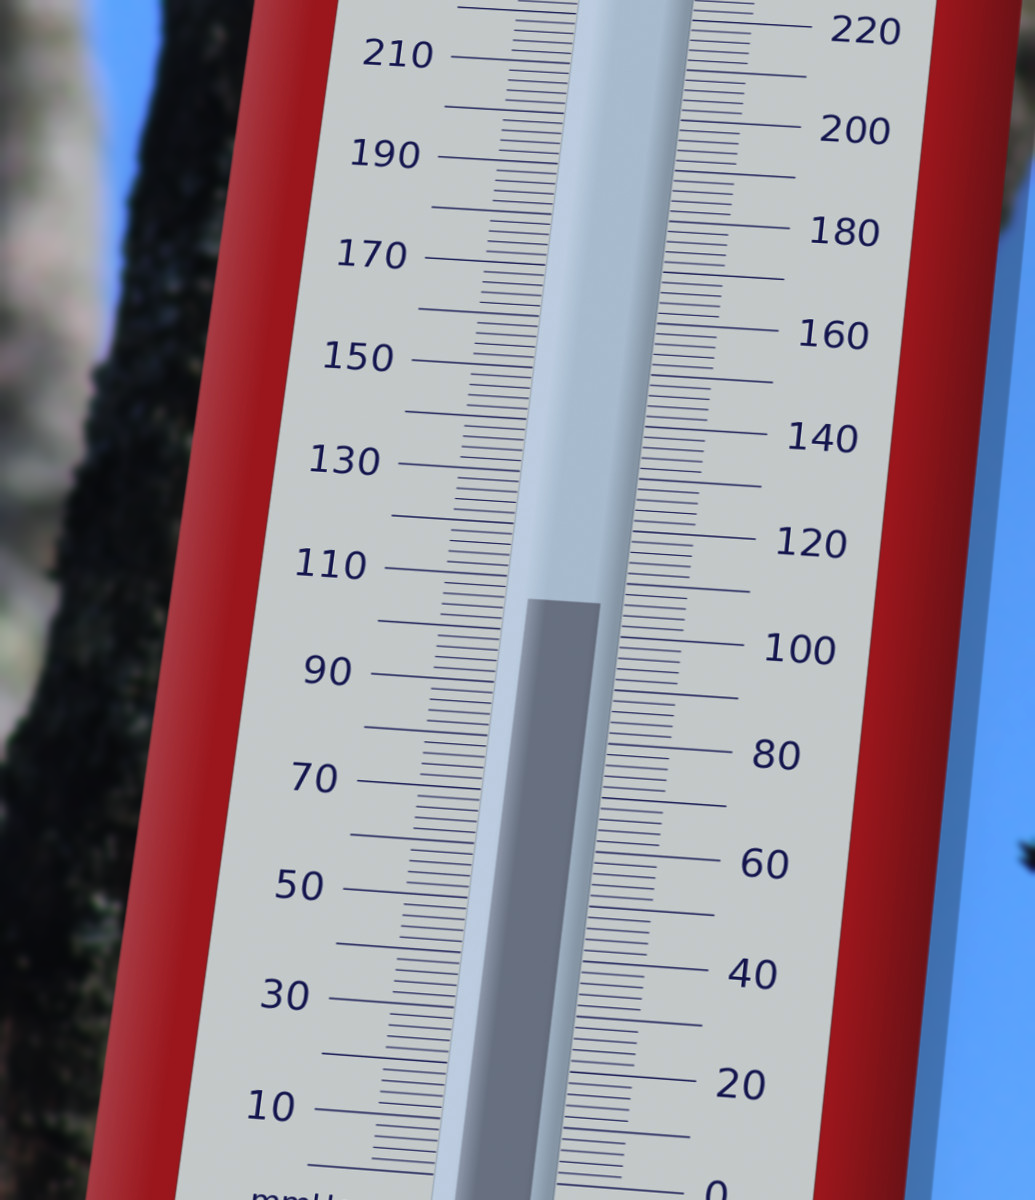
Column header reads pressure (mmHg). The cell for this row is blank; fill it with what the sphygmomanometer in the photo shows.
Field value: 106 mmHg
